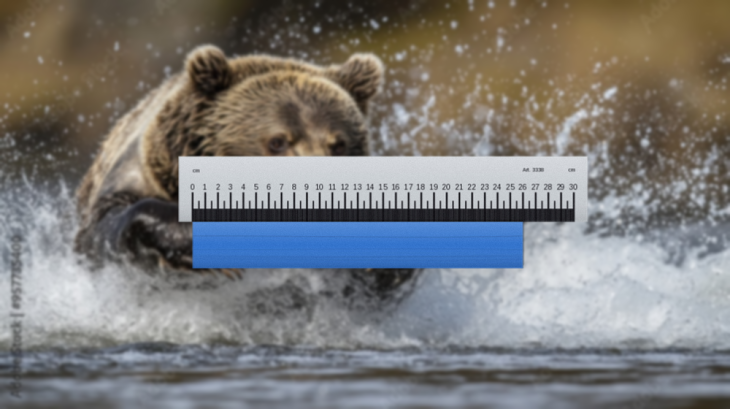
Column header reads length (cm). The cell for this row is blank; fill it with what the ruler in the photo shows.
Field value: 26 cm
